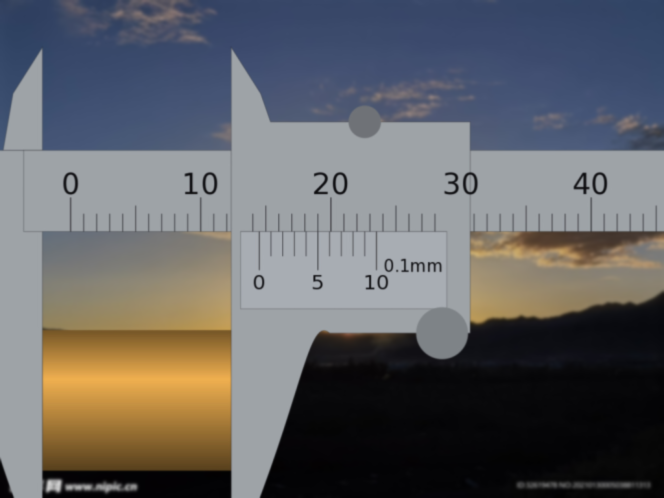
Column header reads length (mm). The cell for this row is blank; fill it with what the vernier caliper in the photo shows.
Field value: 14.5 mm
